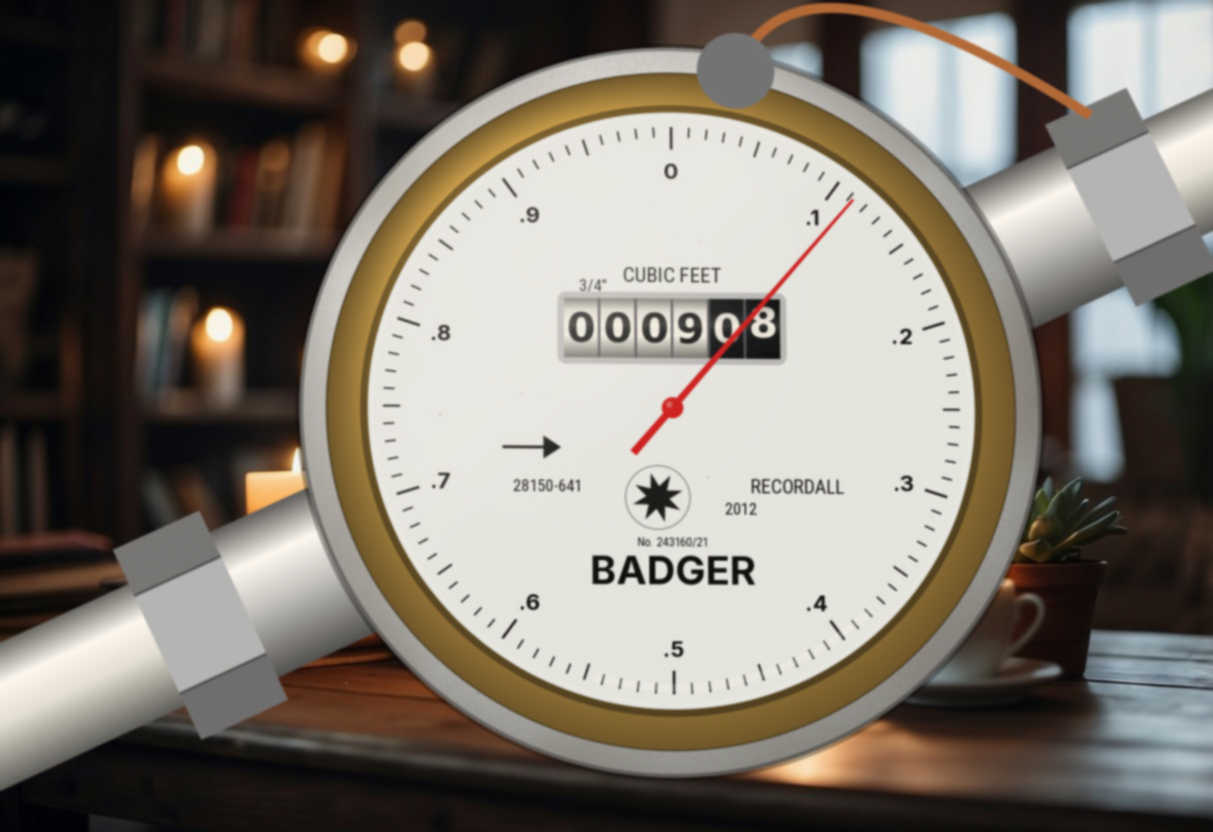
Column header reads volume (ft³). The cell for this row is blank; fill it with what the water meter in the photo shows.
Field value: 908.11 ft³
